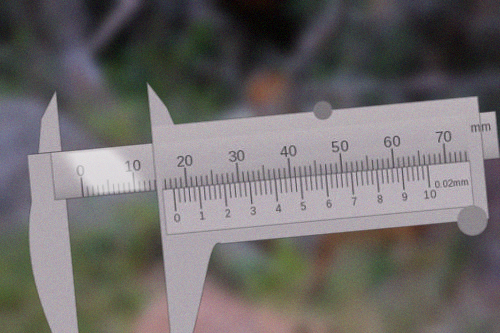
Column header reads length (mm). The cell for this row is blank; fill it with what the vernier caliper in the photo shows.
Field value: 17.5 mm
